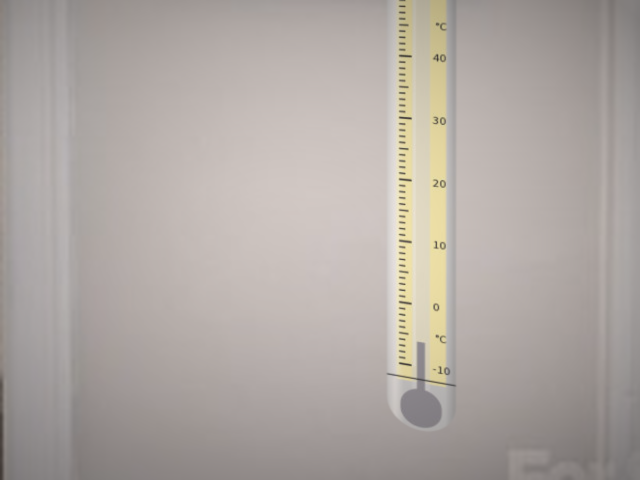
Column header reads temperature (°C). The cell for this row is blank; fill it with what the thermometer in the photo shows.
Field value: -6 °C
